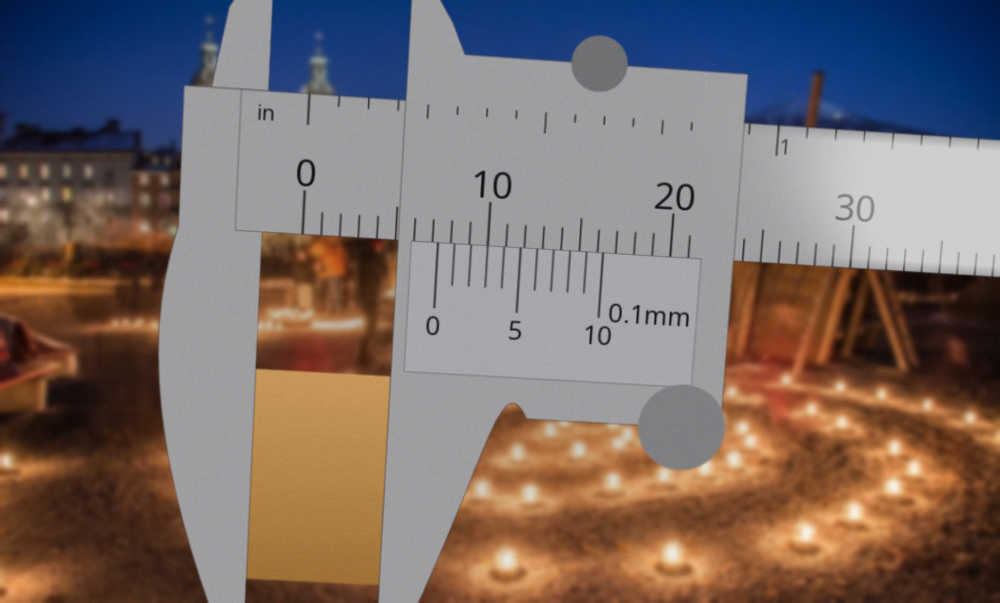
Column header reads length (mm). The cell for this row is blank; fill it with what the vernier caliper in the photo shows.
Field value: 7.3 mm
